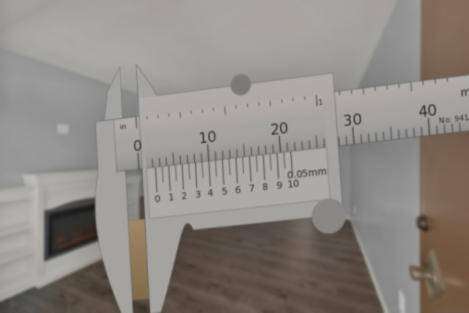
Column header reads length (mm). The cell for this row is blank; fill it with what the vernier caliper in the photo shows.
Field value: 2.4 mm
